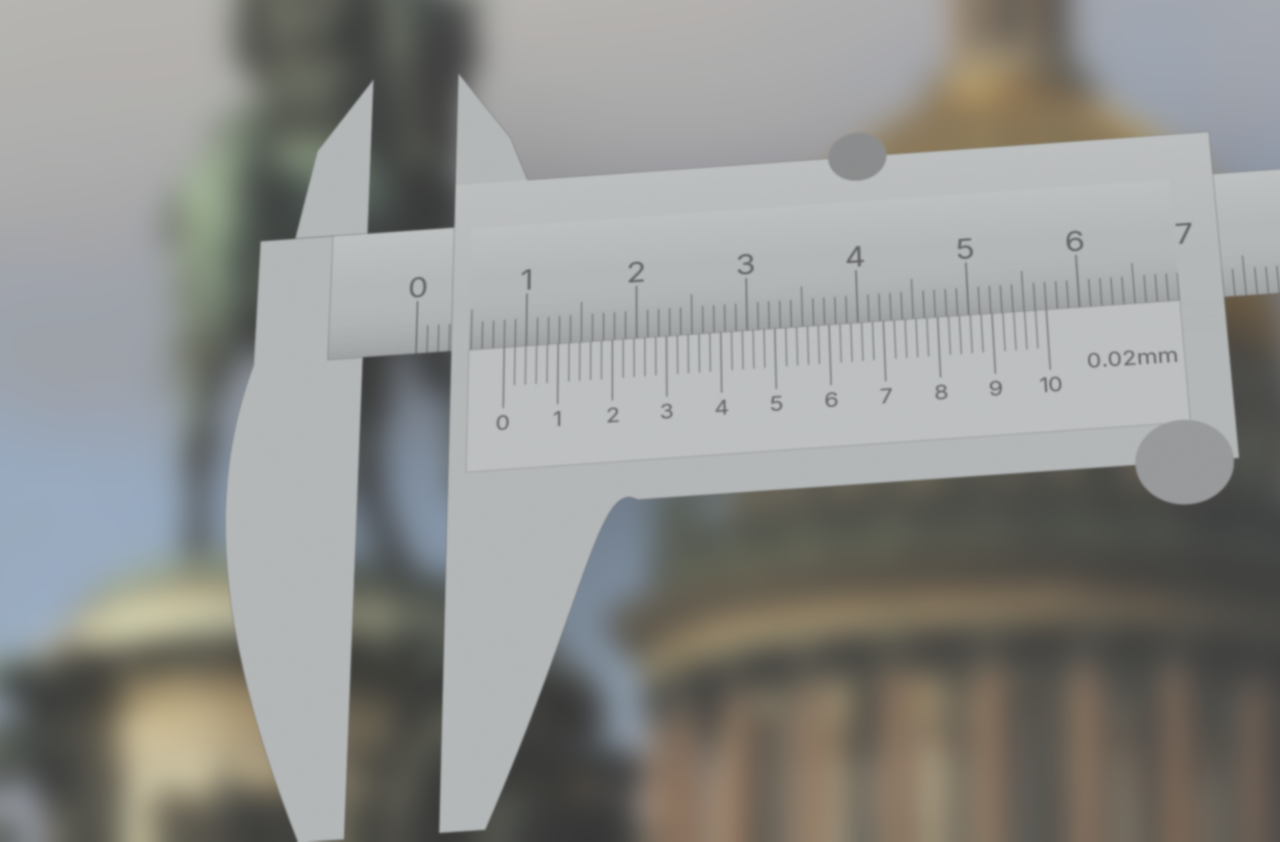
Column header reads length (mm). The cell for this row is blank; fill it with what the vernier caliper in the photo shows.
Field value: 8.0 mm
